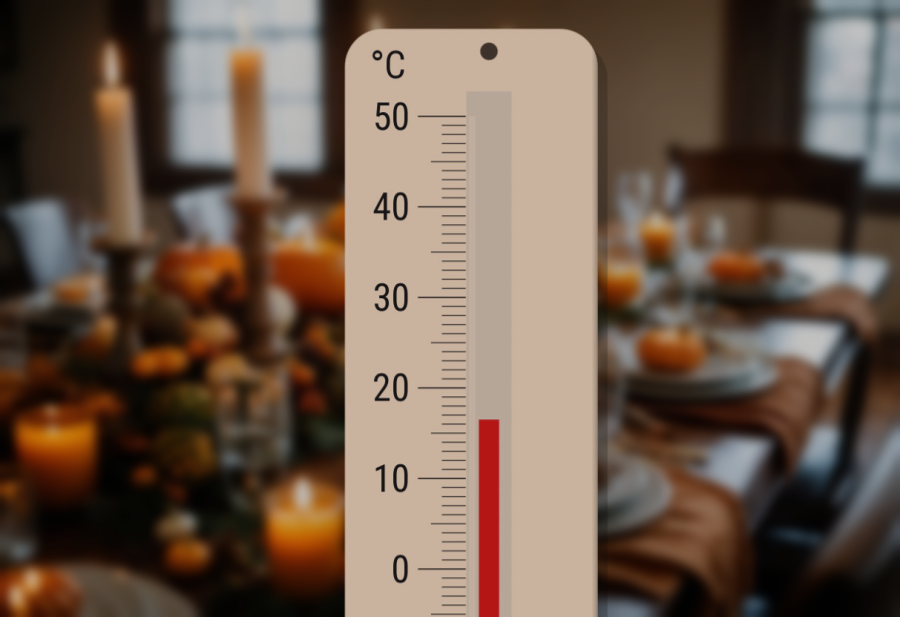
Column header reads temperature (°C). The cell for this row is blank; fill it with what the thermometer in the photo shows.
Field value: 16.5 °C
